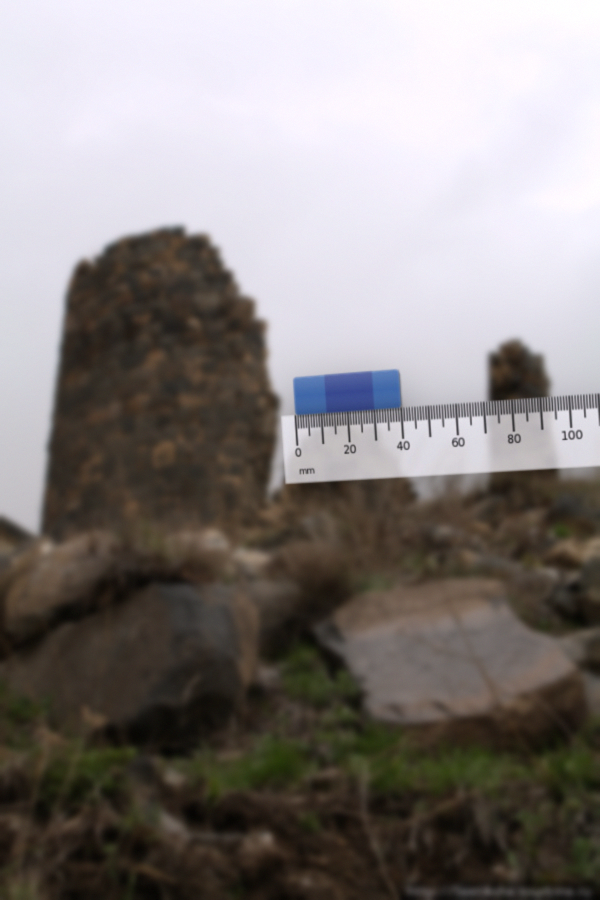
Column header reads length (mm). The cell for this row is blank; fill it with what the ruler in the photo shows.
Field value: 40 mm
